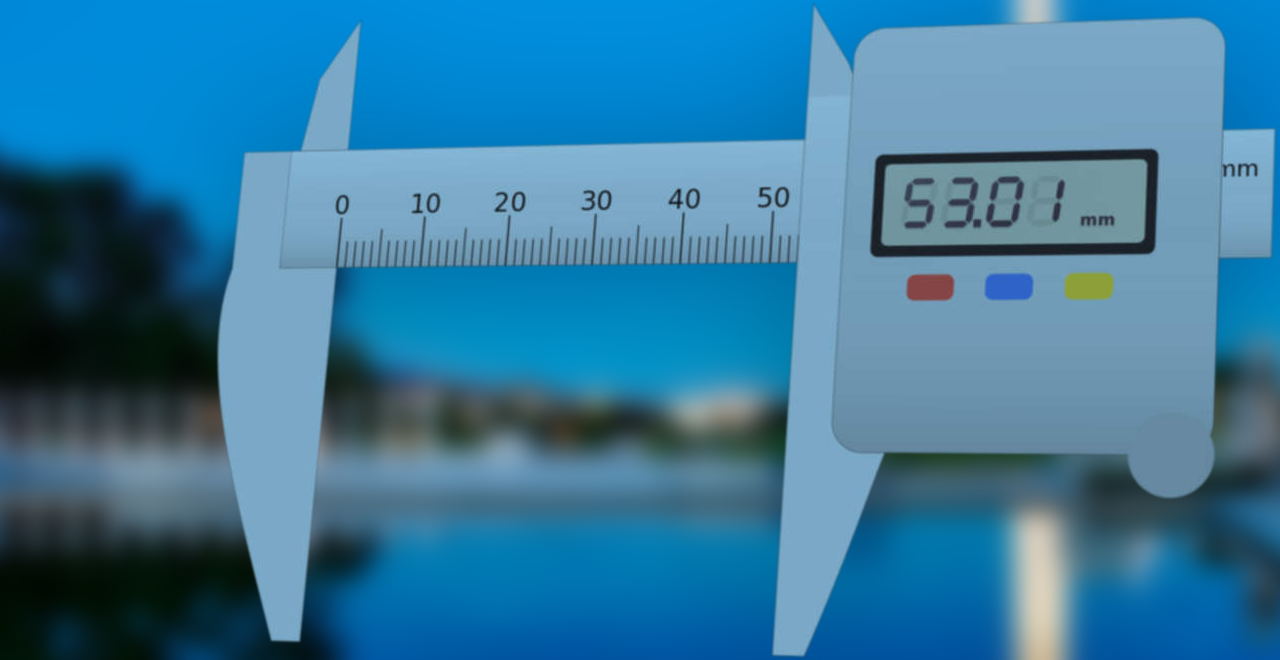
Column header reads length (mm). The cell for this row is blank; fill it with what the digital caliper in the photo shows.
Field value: 53.01 mm
